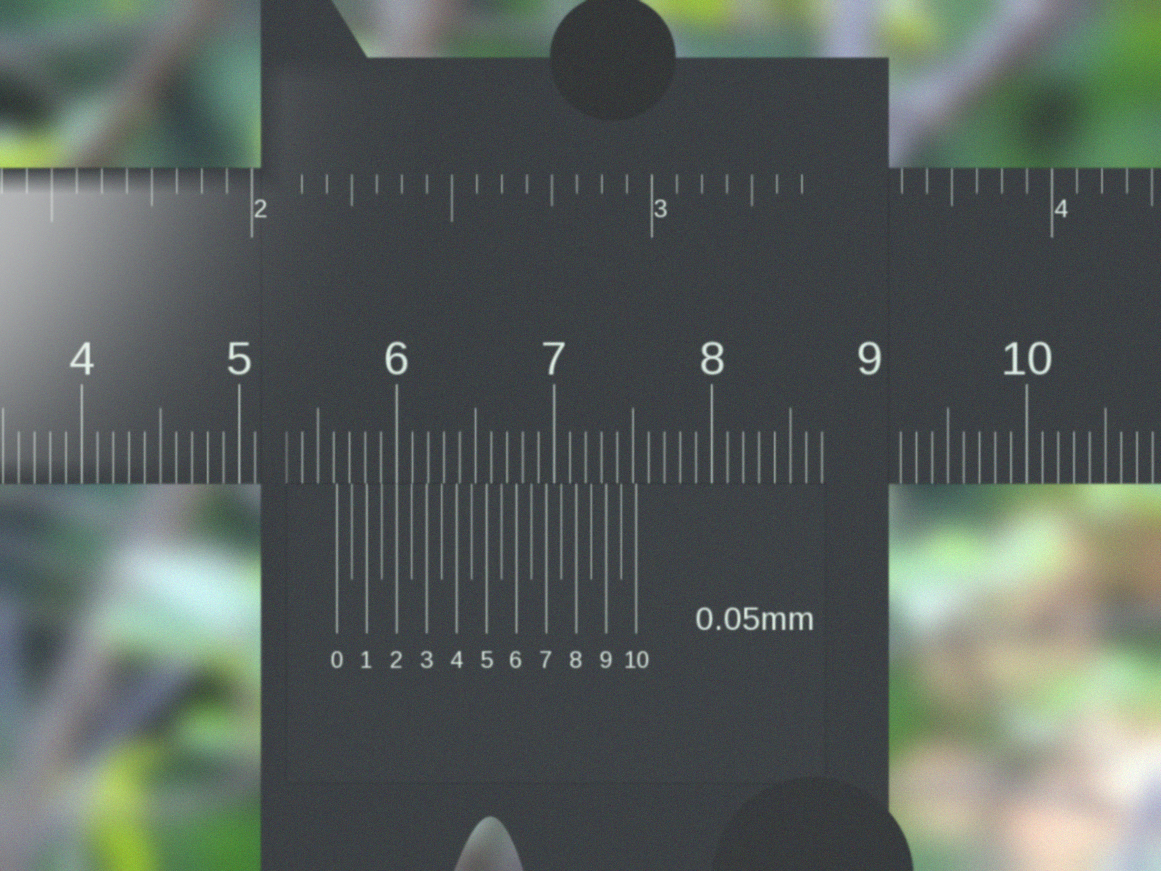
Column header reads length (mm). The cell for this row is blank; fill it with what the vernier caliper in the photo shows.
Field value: 56.2 mm
